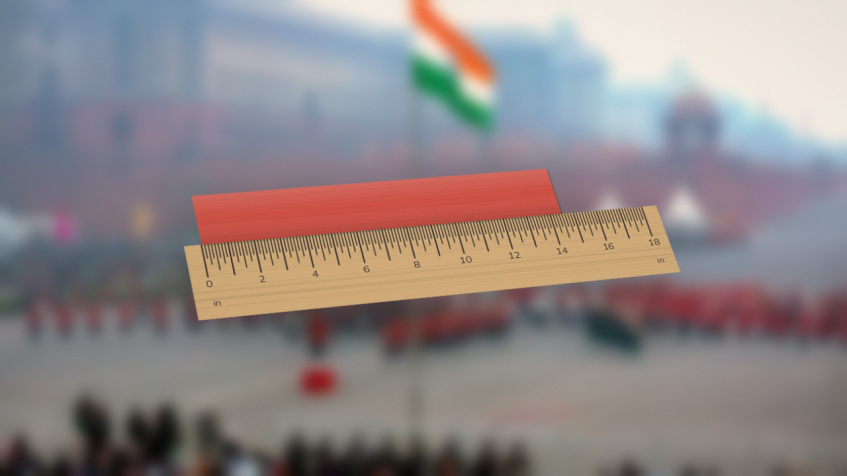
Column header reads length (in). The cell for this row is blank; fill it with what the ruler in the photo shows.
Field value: 14.5 in
